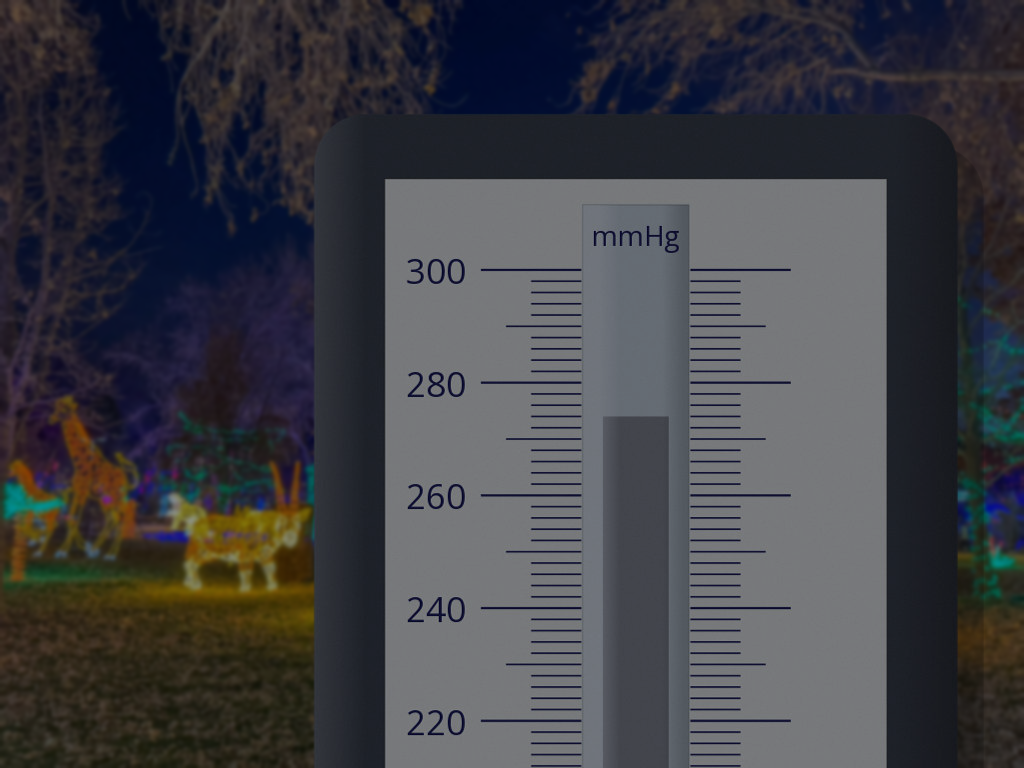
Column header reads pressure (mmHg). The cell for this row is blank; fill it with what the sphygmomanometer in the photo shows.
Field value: 274 mmHg
